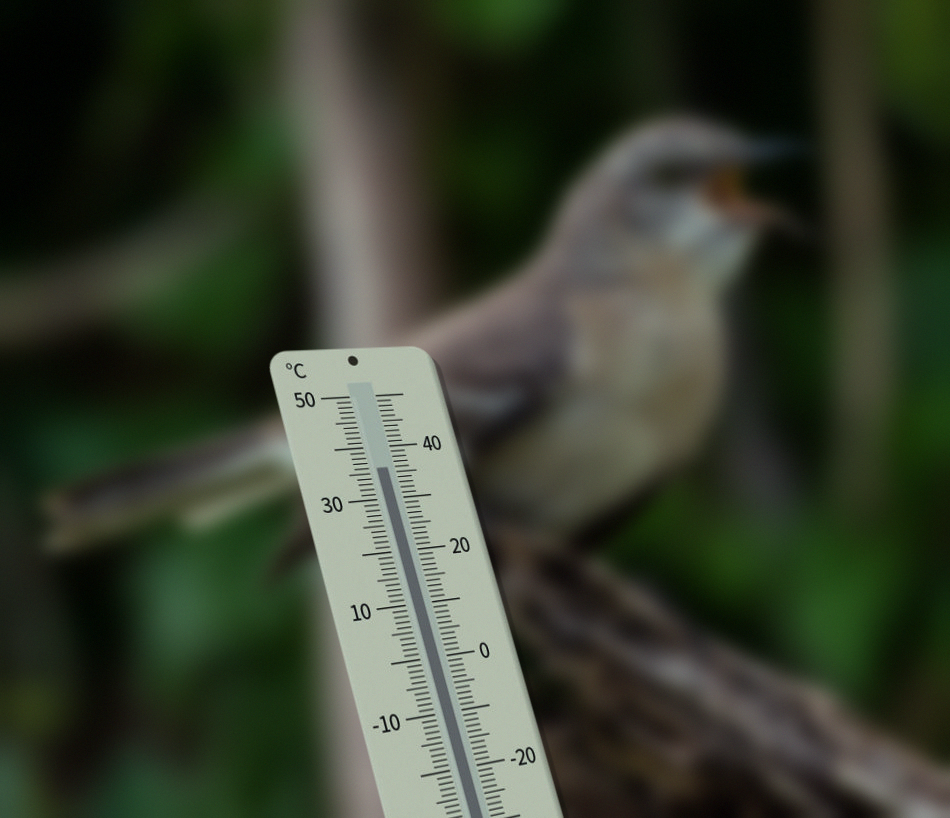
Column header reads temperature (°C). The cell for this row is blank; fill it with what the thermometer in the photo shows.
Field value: 36 °C
